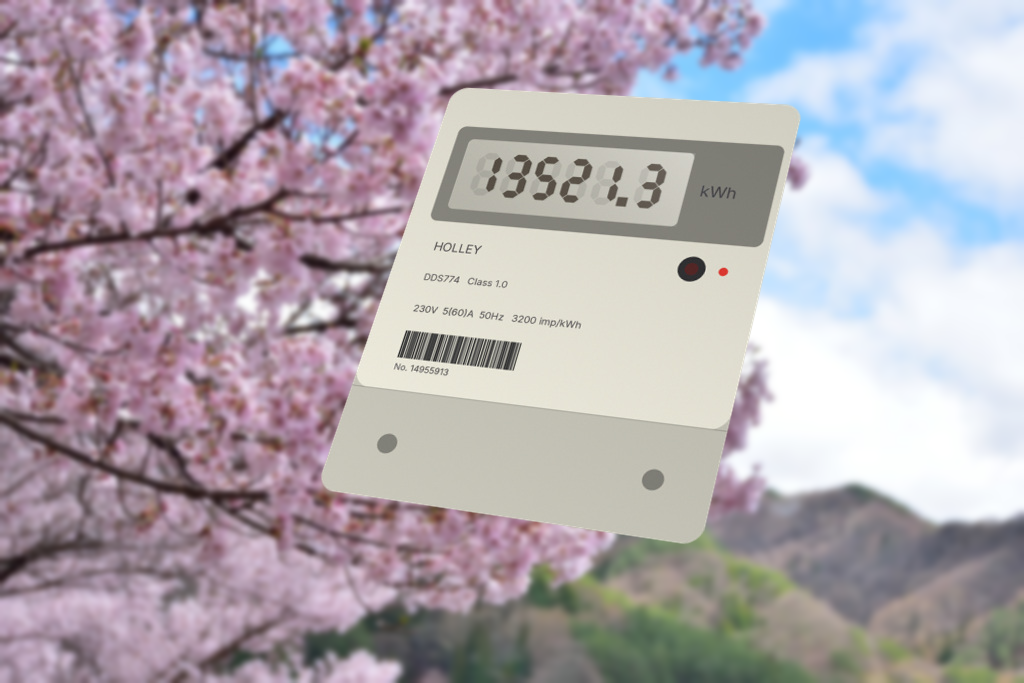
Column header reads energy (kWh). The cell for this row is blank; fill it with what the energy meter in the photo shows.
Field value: 13521.3 kWh
